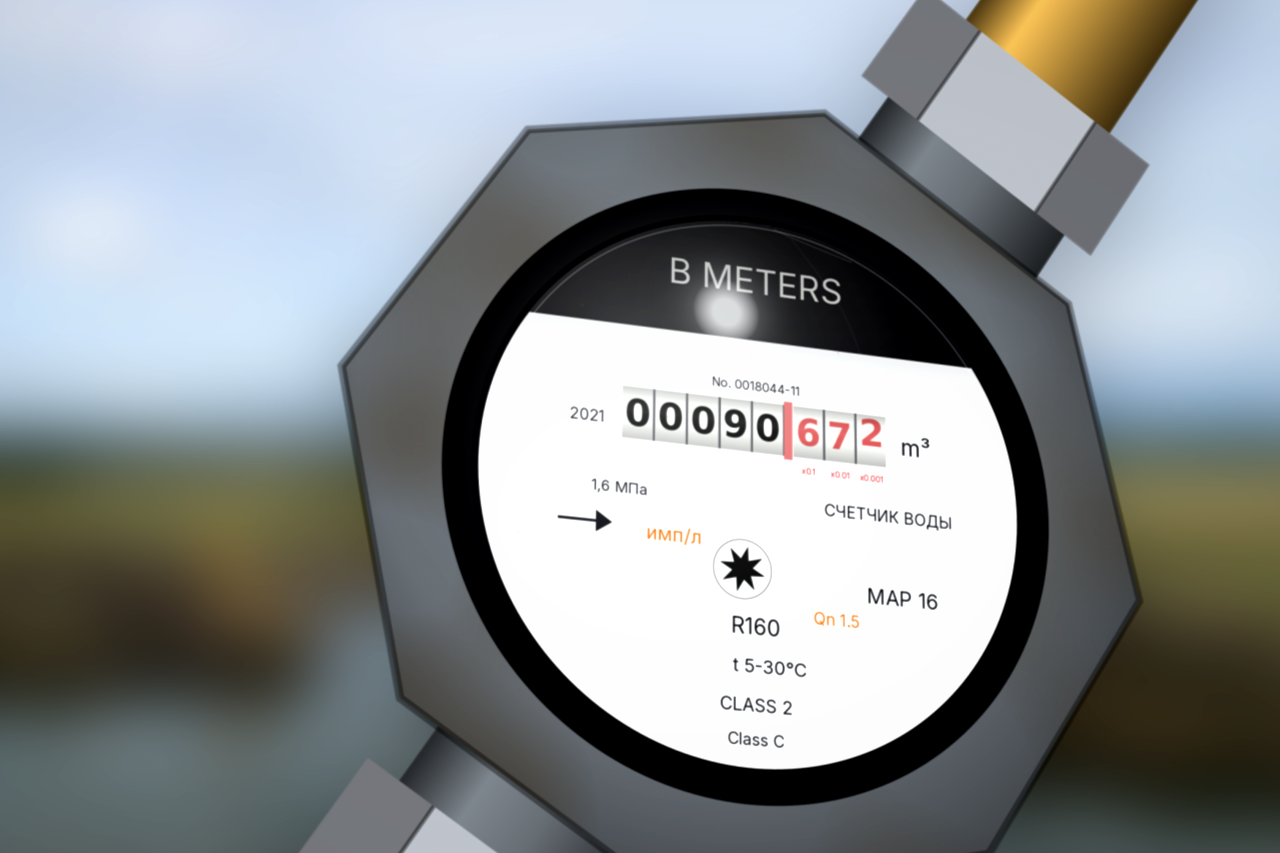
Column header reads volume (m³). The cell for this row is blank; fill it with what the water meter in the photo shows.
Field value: 90.672 m³
